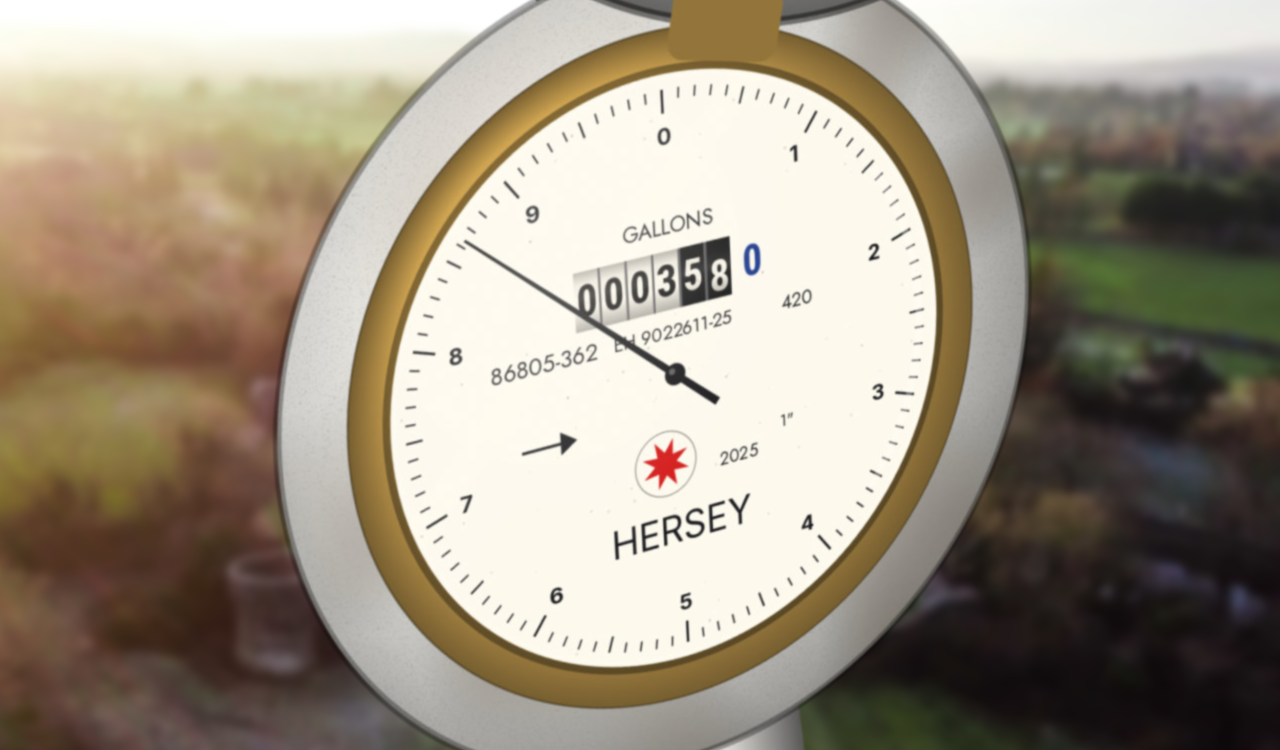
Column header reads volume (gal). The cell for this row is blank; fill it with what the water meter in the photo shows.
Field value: 3578.6 gal
